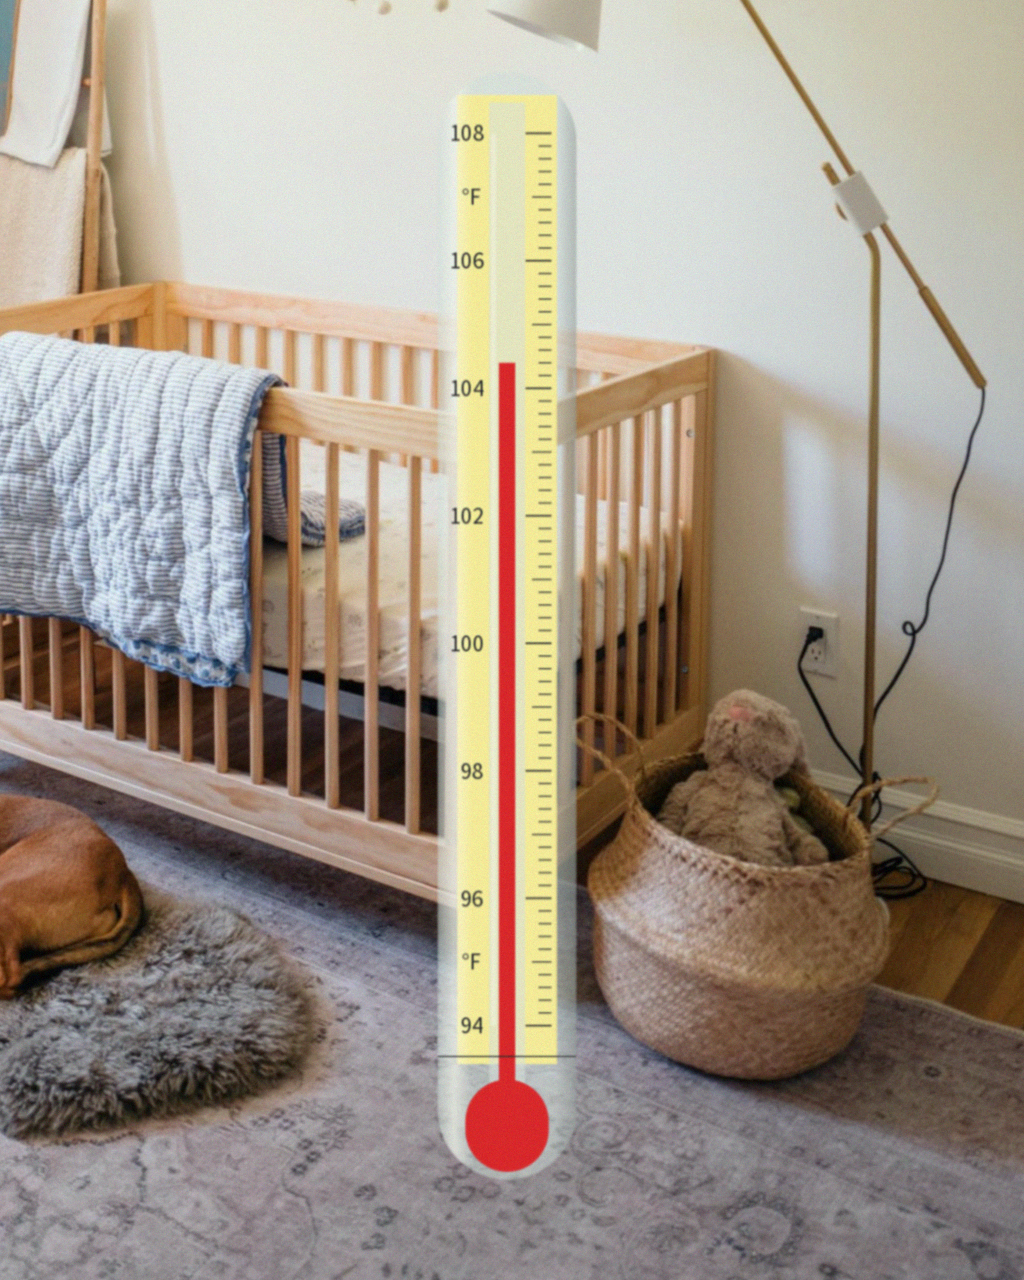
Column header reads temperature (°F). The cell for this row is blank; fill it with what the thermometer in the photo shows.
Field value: 104.4 °F
